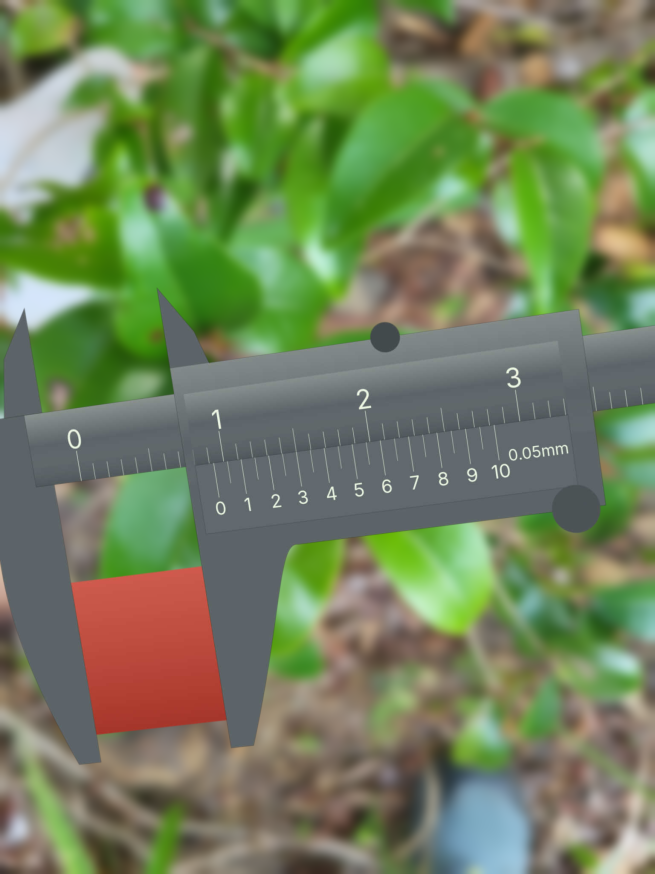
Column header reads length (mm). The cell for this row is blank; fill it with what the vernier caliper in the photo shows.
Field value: 9.3 mm
